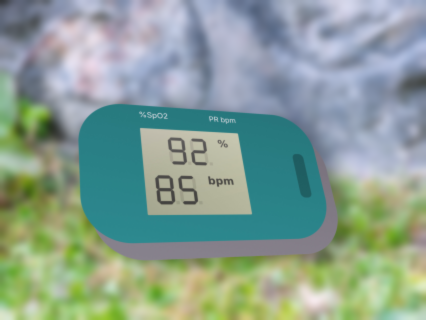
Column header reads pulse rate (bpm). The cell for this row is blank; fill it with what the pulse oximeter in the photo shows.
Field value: 85 bpm
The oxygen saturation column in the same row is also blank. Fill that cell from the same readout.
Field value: 92 %
